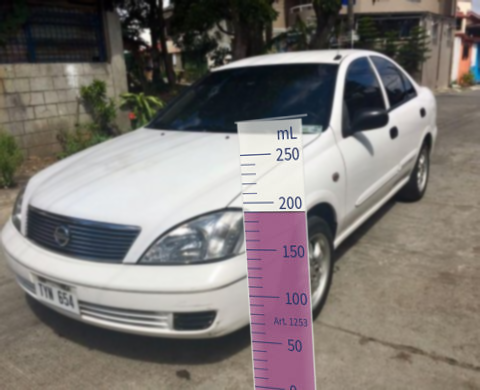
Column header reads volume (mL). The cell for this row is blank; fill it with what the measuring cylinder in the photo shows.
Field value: 190 mL
